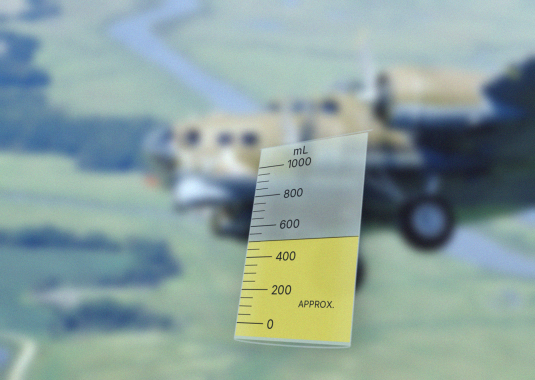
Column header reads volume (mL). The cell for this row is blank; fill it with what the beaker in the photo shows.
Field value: 500 mL
